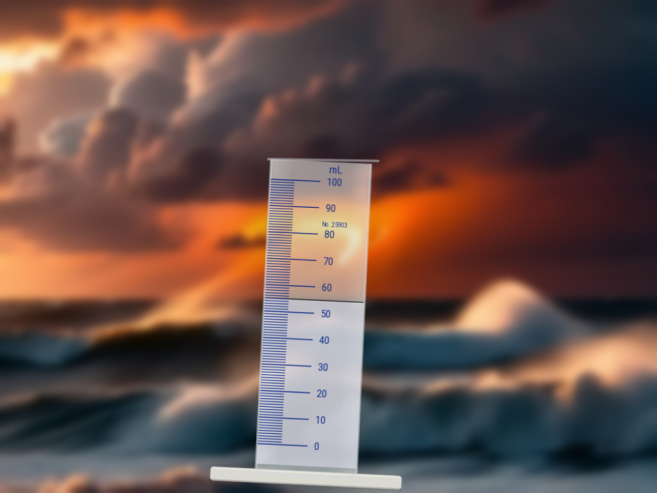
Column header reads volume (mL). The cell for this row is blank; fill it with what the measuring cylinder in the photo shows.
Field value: 55 mL
